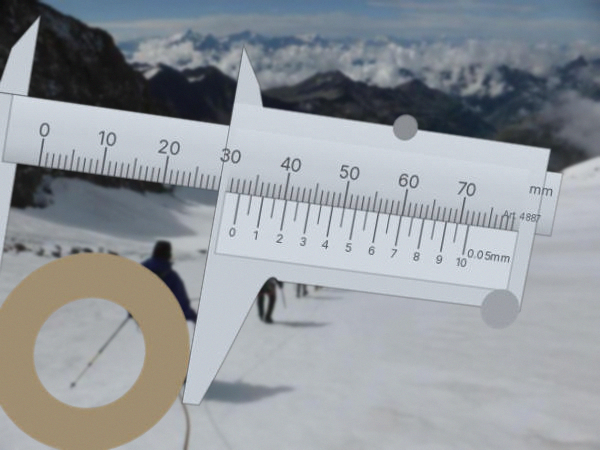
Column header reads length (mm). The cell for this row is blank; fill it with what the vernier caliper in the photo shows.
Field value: 32.5 mm
